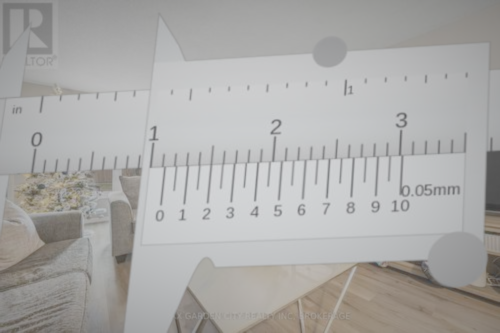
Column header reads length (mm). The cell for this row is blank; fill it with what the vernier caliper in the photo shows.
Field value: 11.2 mm
